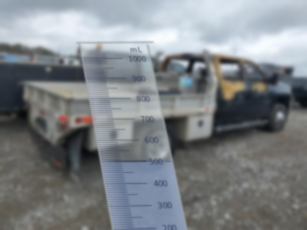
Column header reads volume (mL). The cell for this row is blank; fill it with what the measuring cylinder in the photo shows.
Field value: 500 mL
